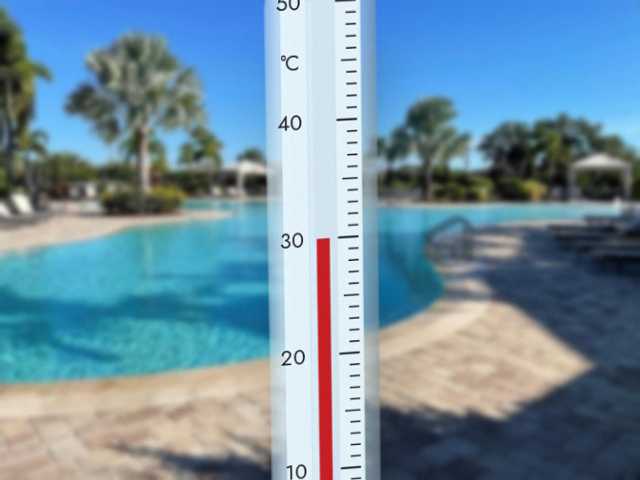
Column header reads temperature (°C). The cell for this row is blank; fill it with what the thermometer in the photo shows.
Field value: 30 °C
